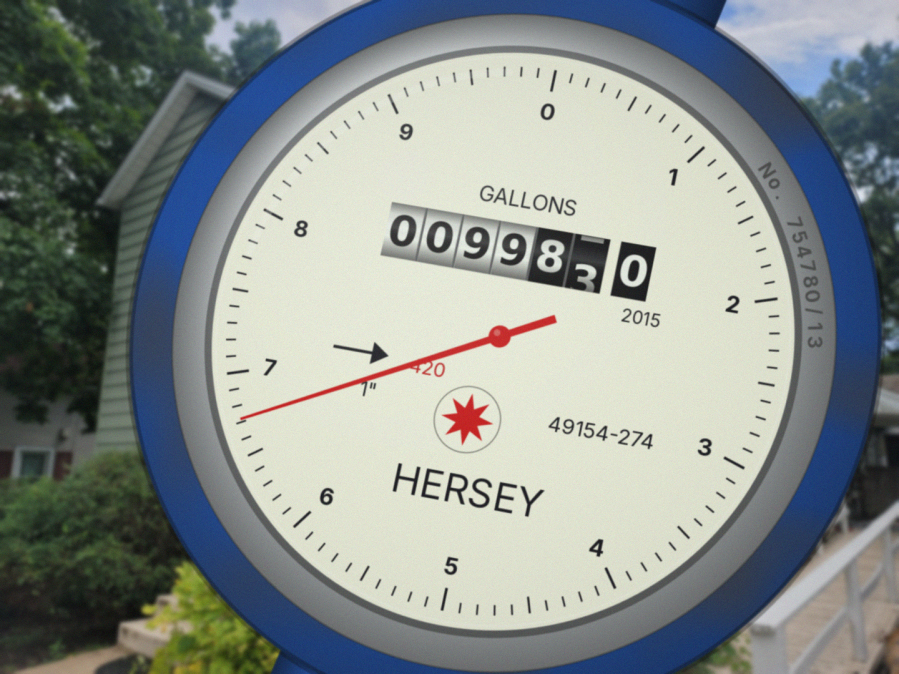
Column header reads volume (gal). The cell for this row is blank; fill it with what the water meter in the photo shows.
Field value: 99826.7 gal
